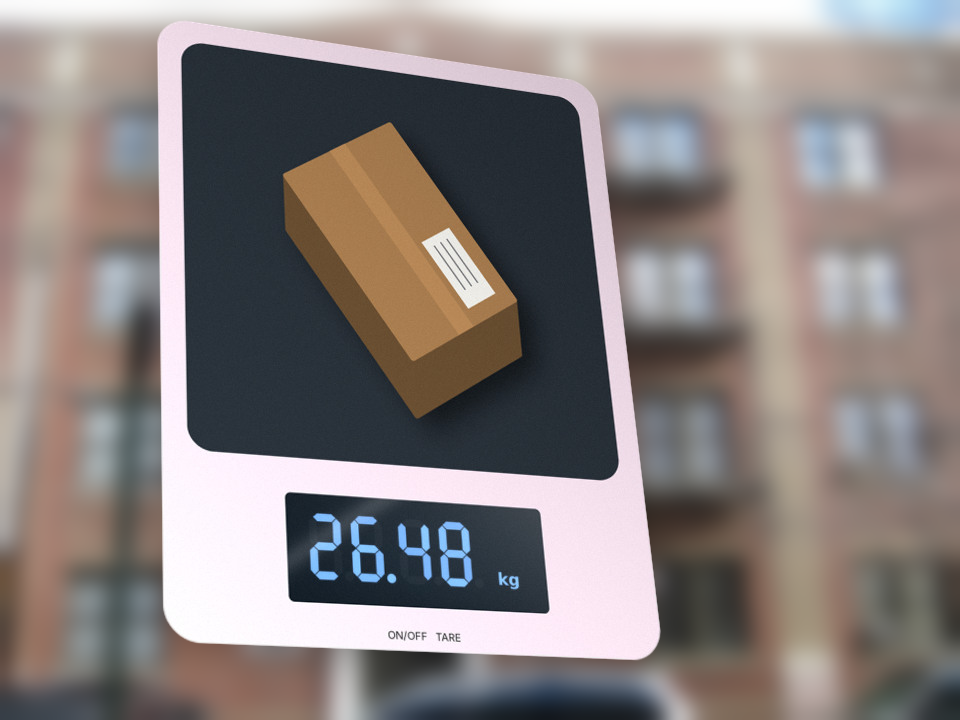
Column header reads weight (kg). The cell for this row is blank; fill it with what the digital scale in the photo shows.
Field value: 26.48 kg
